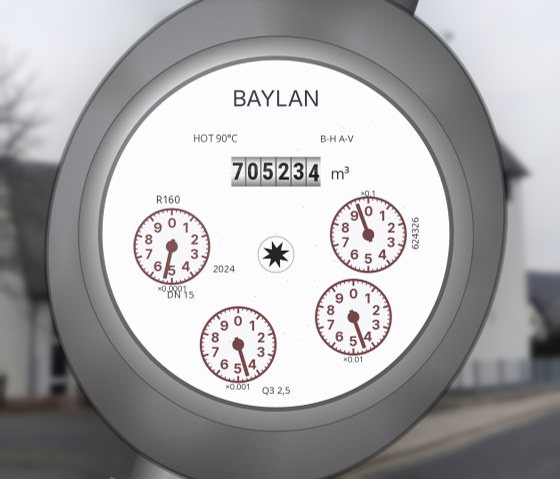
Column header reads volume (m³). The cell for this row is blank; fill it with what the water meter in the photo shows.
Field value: 705233.9445 m³
